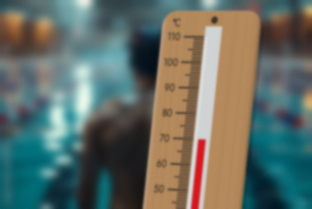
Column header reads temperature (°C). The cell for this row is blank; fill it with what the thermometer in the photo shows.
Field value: 70 °C
